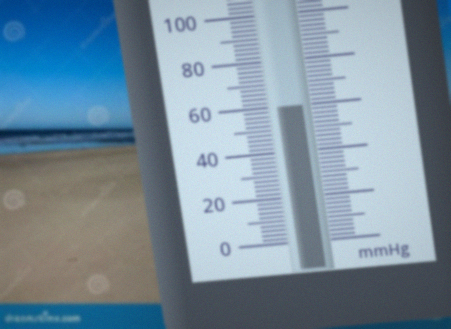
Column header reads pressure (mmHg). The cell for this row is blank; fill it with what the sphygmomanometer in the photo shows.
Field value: 60 mmHg
